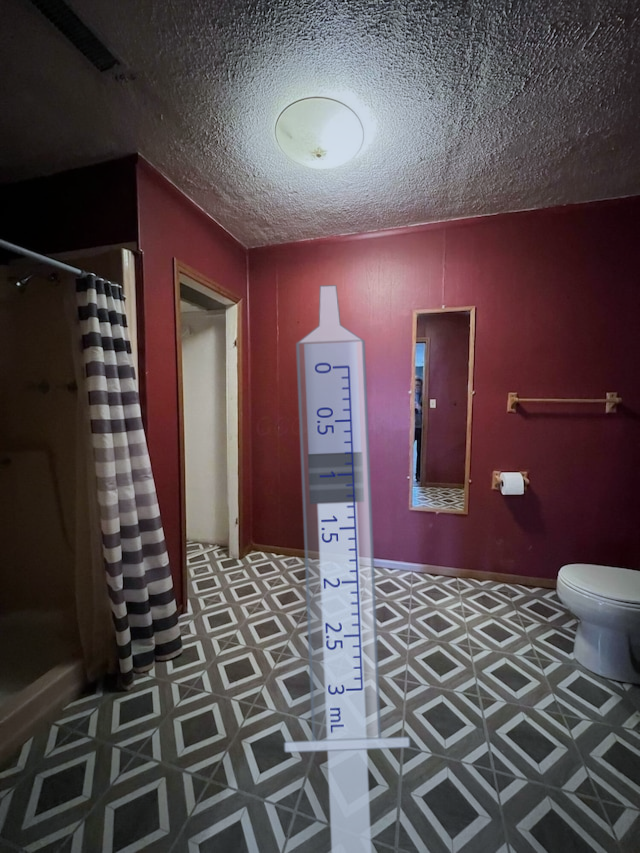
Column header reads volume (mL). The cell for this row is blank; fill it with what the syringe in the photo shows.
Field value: 0.8 mL
